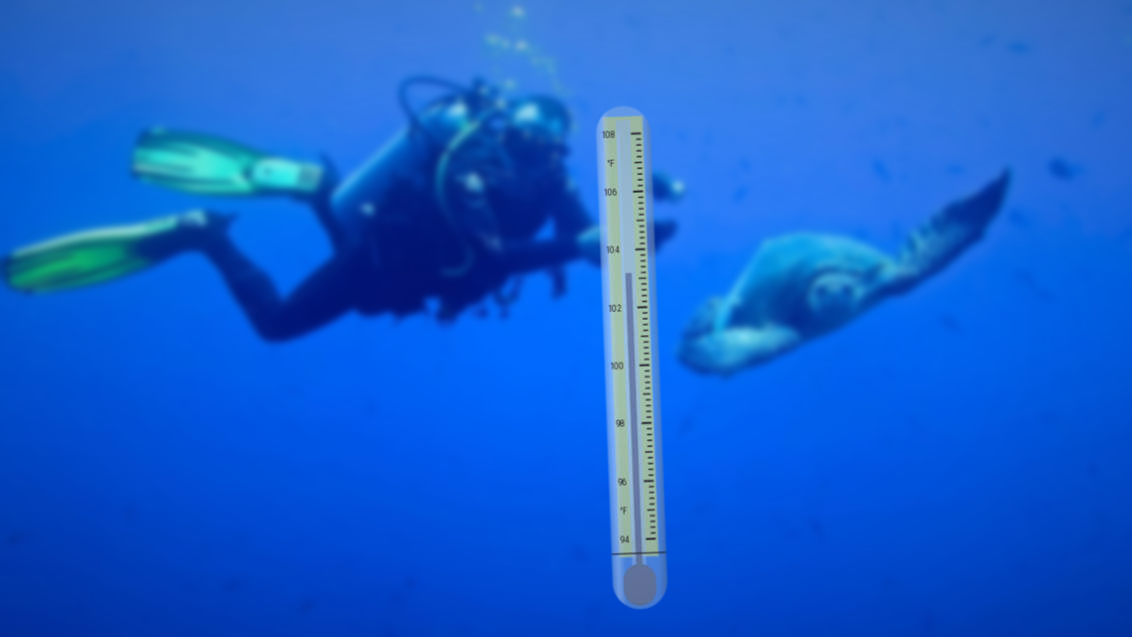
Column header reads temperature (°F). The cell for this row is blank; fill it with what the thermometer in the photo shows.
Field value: 103.2 °F
